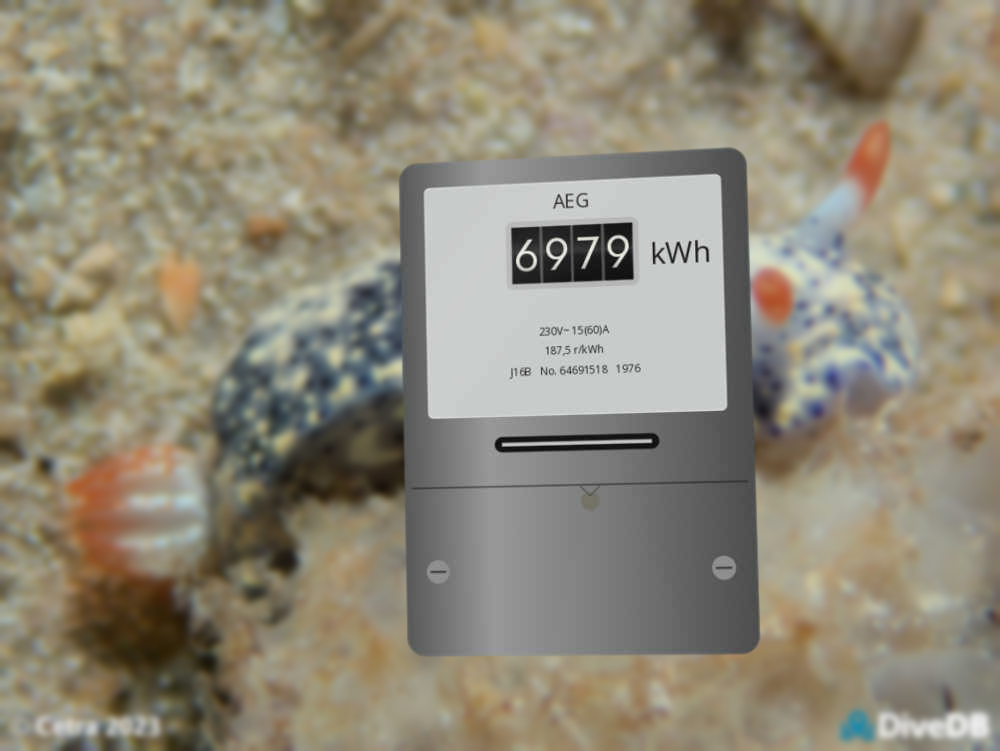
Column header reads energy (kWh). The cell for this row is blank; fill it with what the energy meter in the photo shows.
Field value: 6979 kWh
